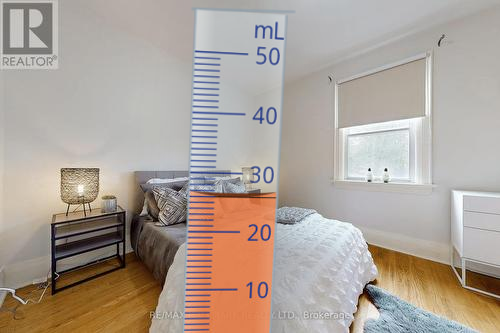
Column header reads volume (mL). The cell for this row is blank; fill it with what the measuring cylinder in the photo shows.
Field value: 26 mL
